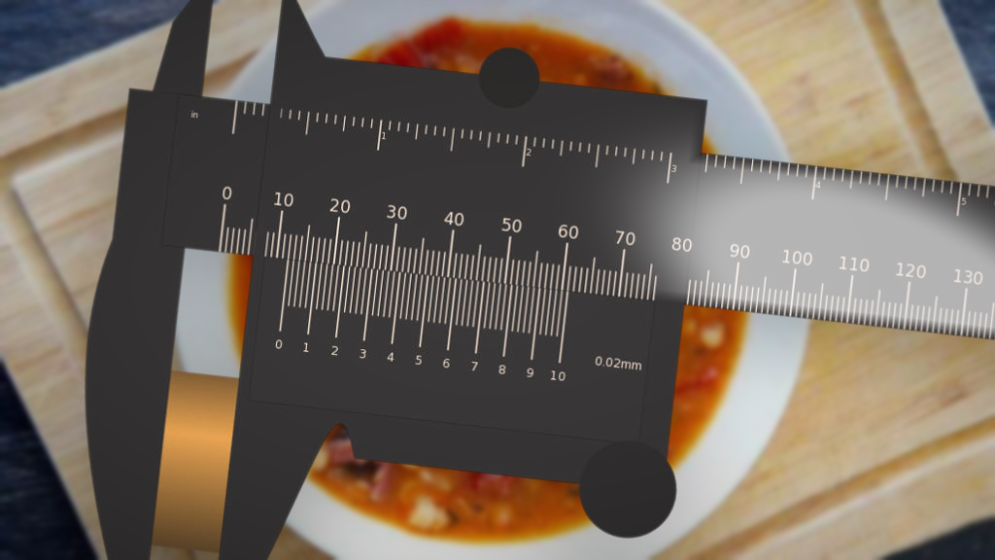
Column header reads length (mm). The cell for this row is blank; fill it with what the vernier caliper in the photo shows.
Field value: 12.0 mm
